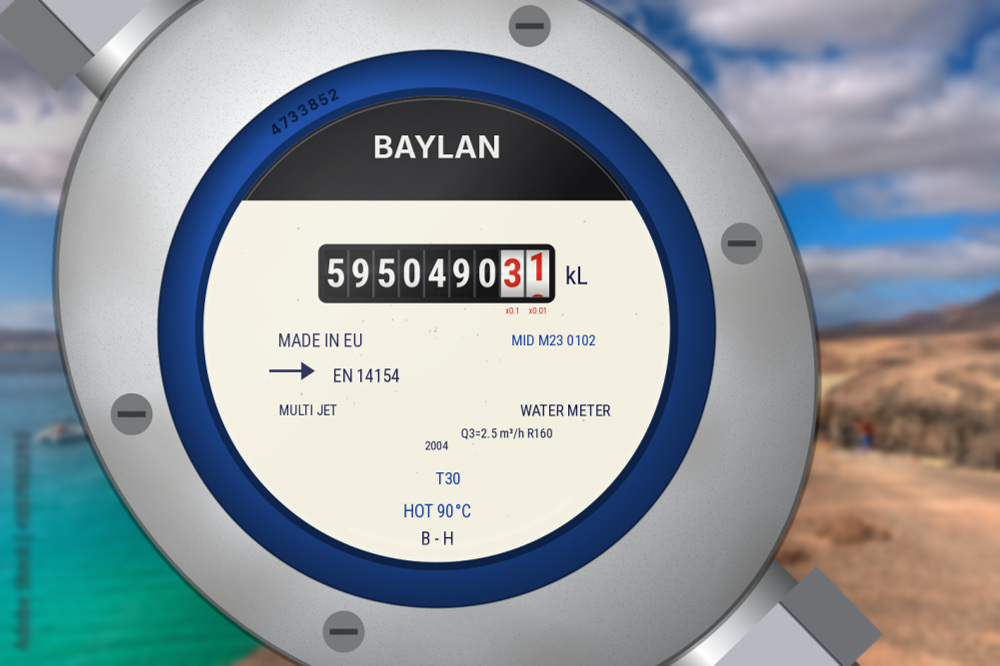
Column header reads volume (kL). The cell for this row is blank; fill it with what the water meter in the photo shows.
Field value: 5950490.31 kL
